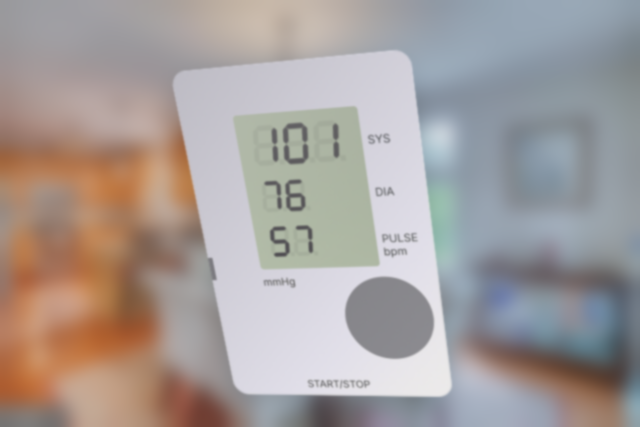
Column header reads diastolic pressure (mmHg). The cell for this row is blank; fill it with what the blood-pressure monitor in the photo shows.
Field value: 76 mmHg
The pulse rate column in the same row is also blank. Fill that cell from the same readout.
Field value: 57 bpm
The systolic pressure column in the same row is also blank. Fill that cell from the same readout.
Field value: 101 mmHg
